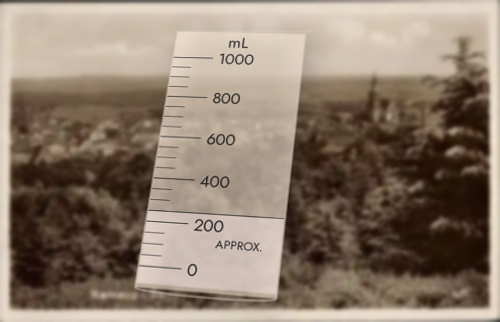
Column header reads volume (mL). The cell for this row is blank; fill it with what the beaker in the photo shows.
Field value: 250 mL
